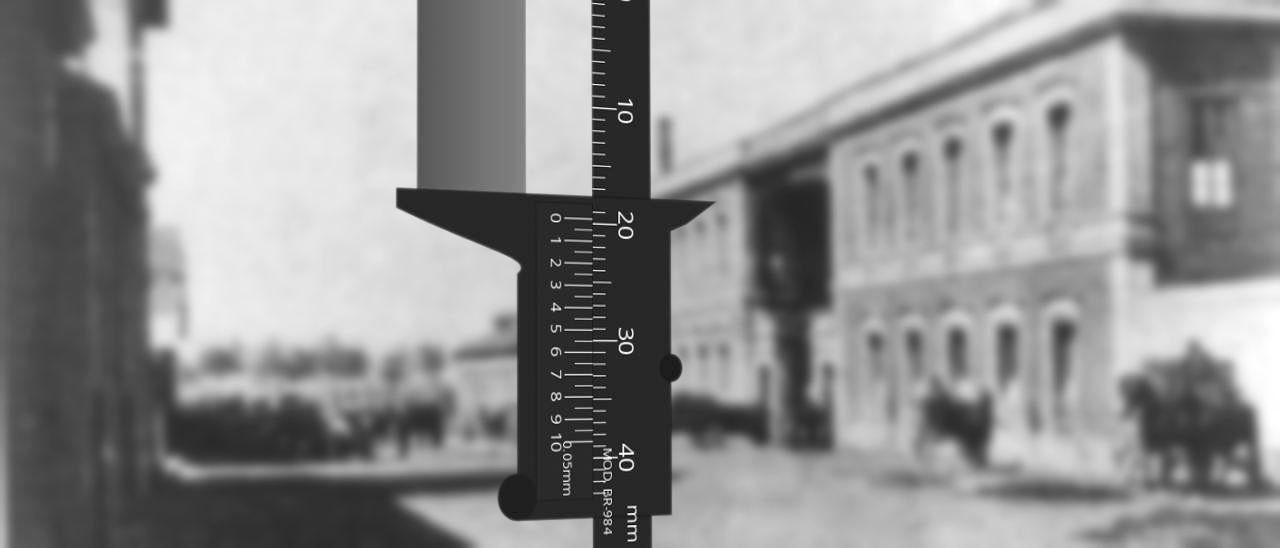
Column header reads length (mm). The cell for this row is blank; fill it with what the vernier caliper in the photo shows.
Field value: 19.6 mm
